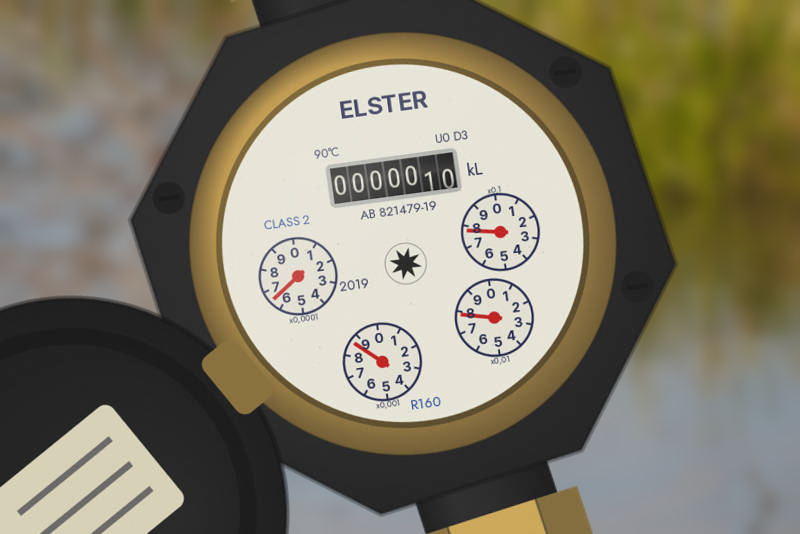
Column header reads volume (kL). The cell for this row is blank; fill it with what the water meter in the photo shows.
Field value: 9.7786 kL
